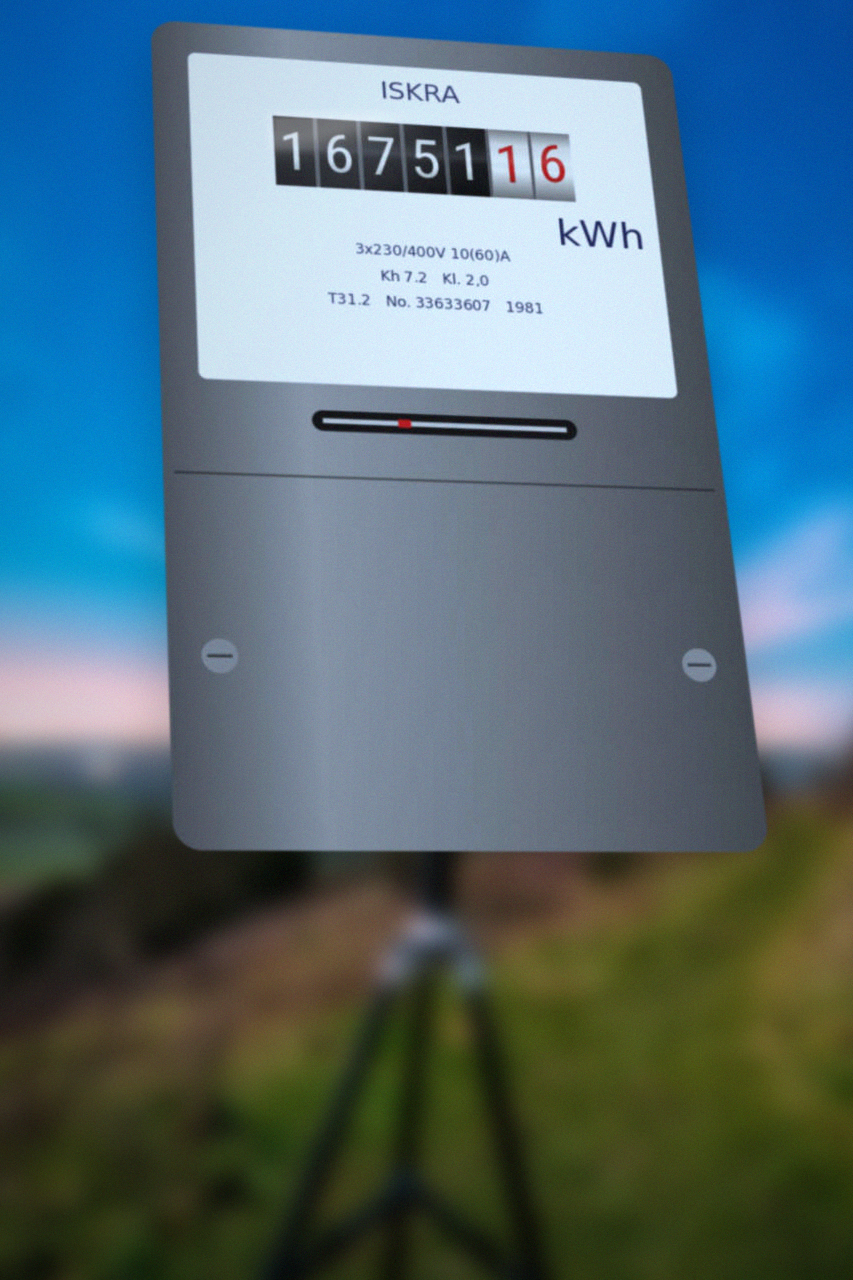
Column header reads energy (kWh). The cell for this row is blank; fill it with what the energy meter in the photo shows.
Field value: 16751.16 kWh
